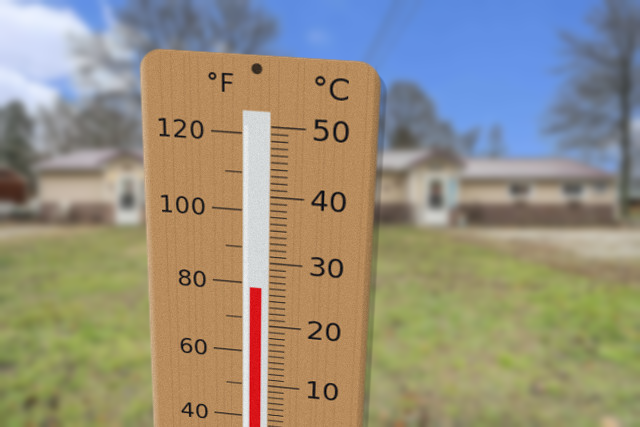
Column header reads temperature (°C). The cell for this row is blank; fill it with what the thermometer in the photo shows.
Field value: 26 °C
